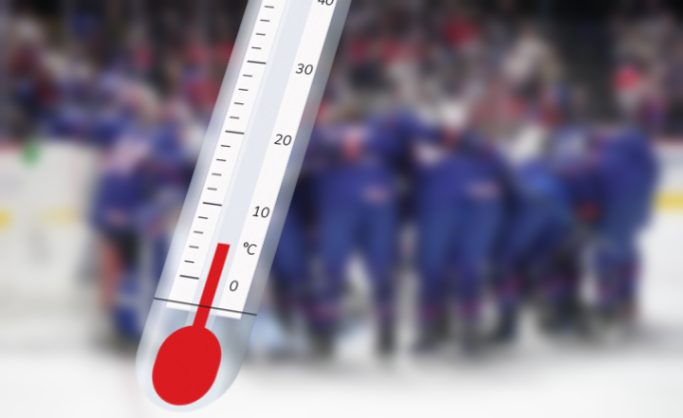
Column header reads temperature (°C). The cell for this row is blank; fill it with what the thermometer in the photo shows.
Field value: 5 °C
